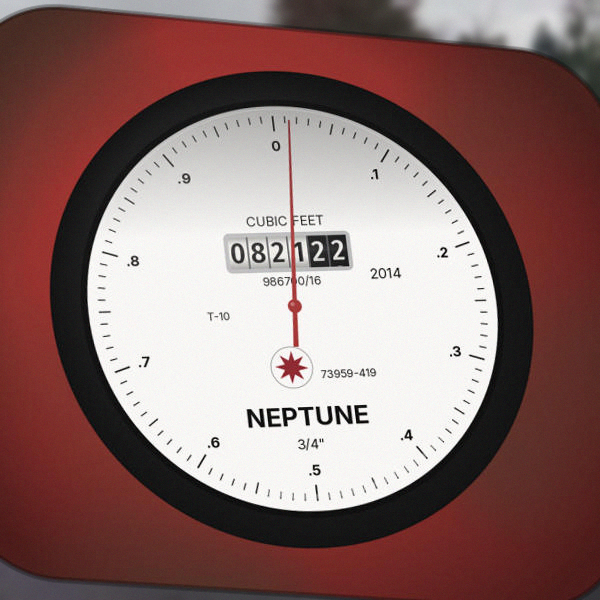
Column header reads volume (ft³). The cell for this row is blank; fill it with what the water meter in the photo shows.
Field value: 82122.01 ft³
